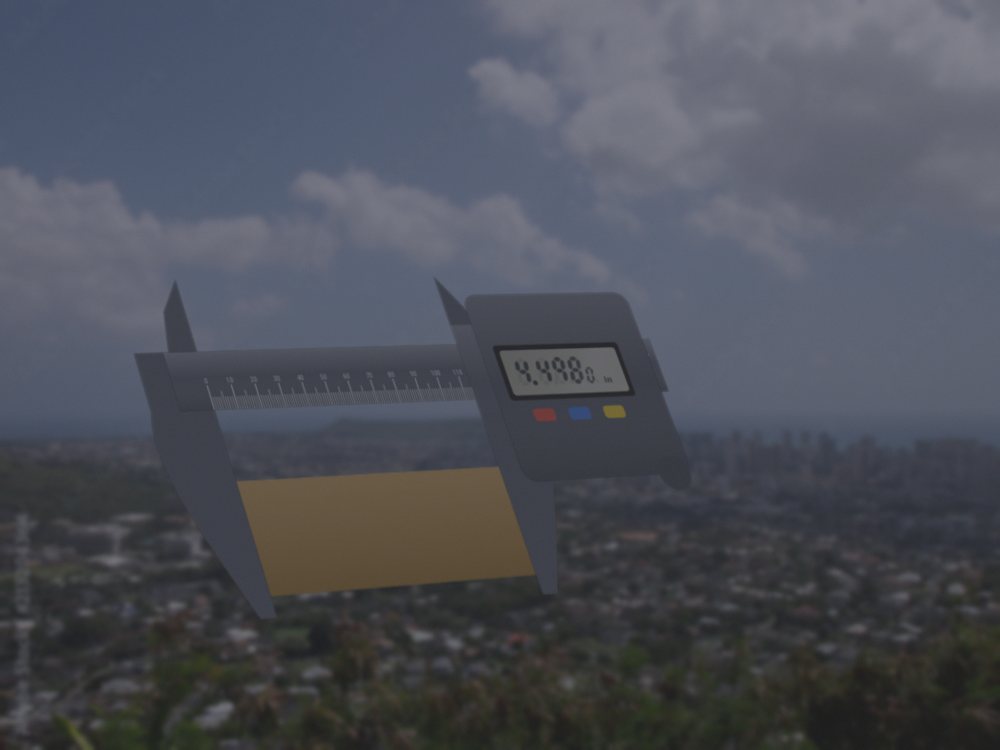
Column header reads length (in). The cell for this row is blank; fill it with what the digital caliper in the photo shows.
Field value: 4.4980 in
